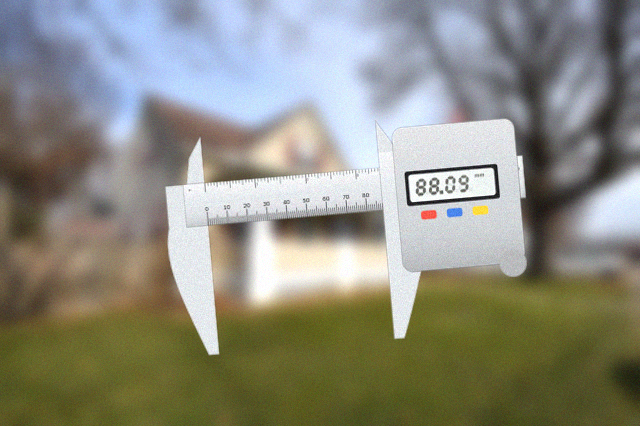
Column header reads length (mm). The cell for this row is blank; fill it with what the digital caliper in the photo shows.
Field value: 88.09 mm
